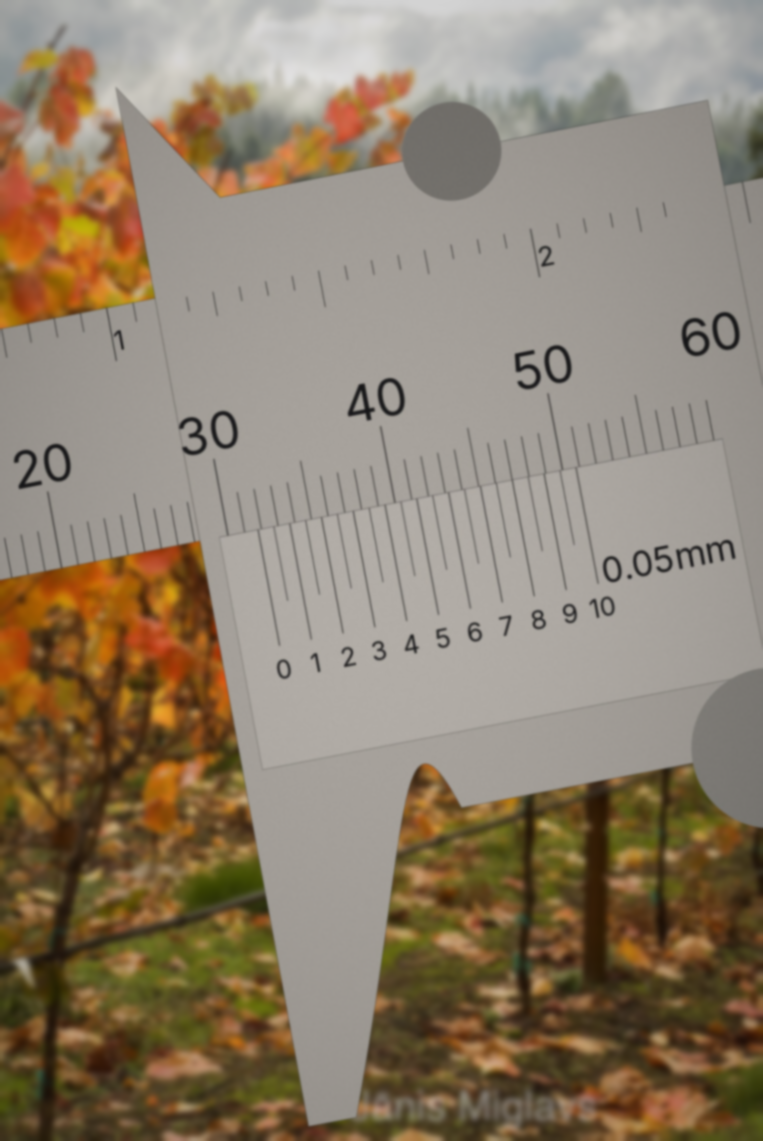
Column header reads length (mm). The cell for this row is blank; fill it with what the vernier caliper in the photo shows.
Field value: 31.8 mm
